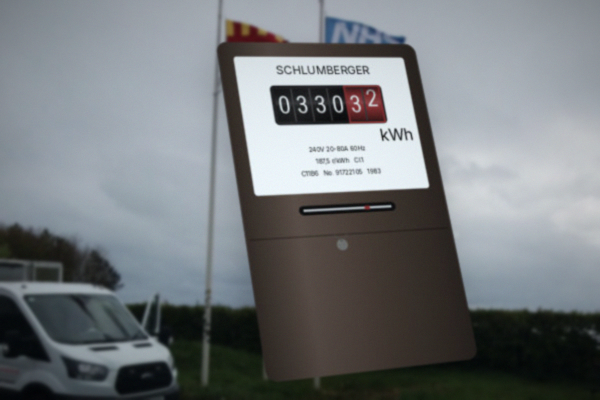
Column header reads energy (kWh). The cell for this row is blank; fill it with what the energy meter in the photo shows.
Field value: 330.32 kWh
